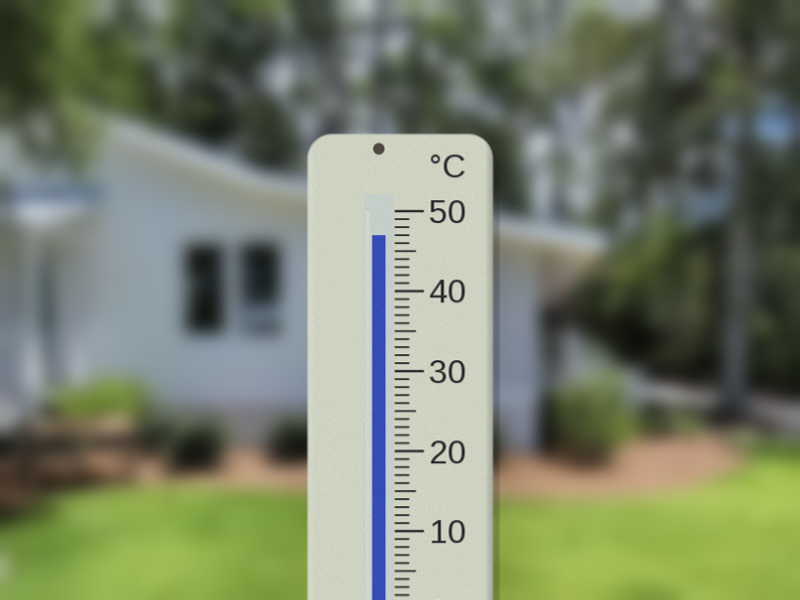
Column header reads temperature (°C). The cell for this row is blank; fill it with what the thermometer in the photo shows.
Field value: 47 °C
